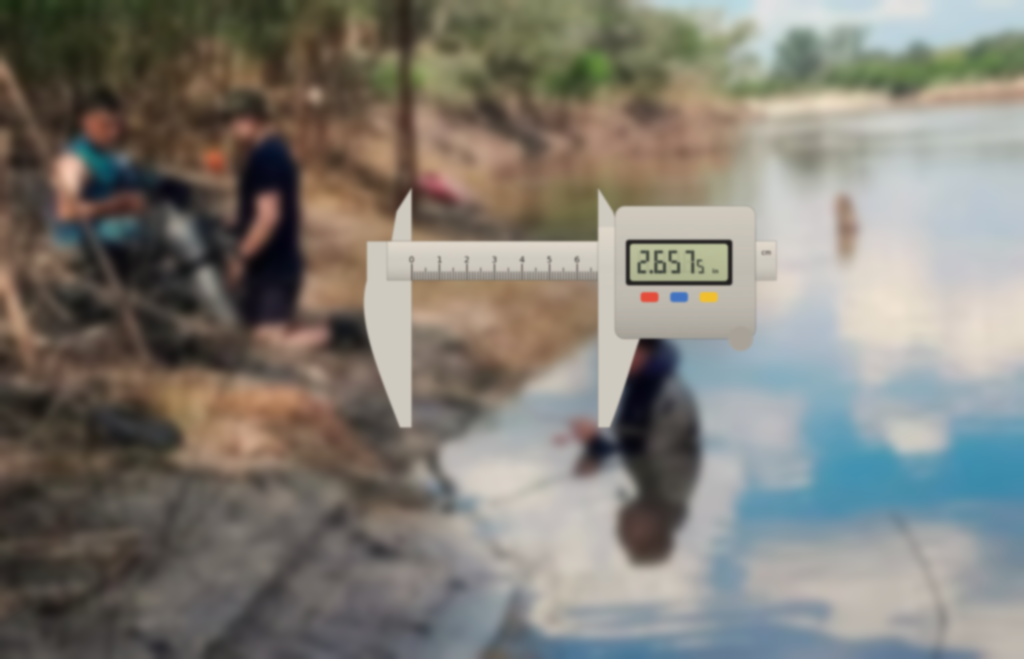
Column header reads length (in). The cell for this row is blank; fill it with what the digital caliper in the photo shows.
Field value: 2.6575 in
